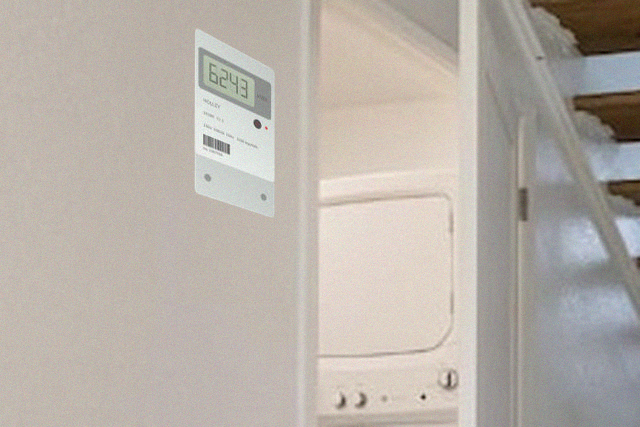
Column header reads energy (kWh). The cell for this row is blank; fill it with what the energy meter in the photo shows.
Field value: 6243 kWh
